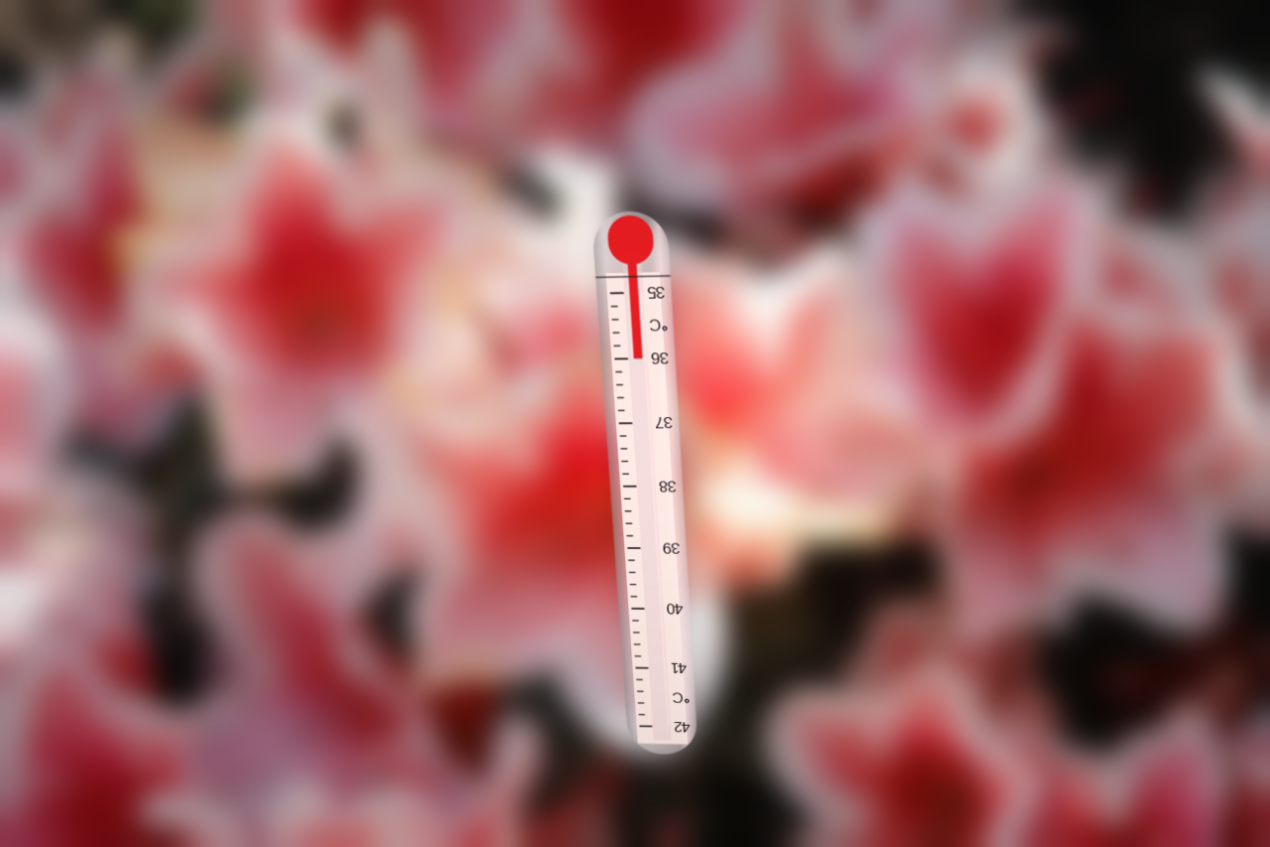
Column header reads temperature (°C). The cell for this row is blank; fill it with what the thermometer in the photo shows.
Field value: 36 °C
